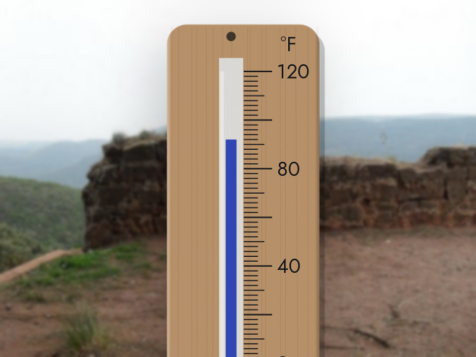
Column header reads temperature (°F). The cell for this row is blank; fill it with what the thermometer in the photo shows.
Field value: 92 °F
